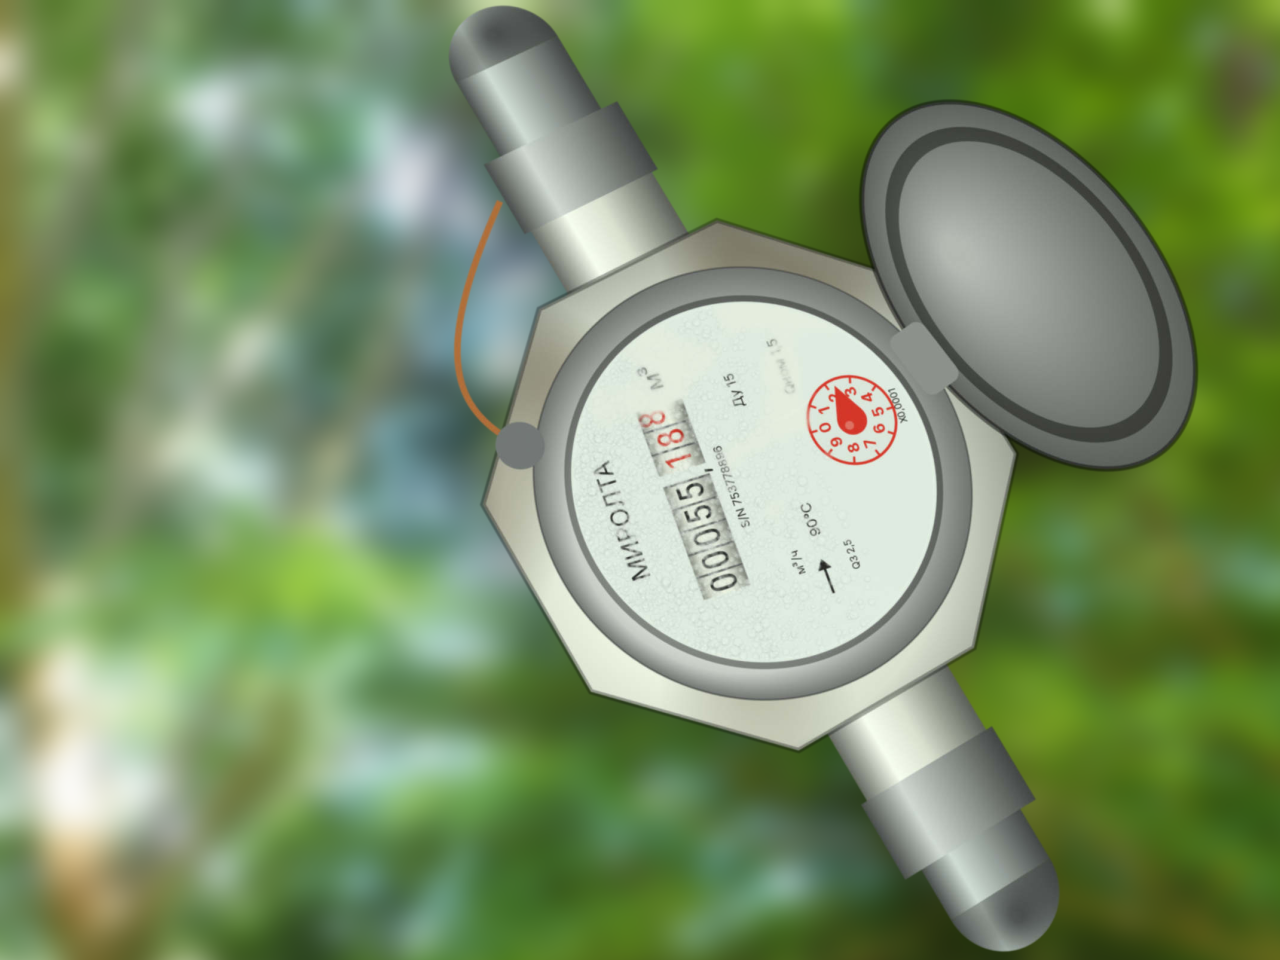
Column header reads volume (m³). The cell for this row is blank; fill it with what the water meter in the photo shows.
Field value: 55.1882 m³
